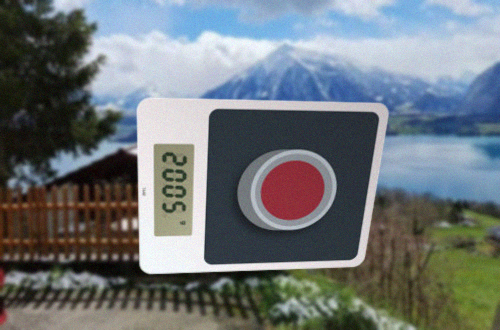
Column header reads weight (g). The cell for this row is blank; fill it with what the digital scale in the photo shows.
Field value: 2005 g
